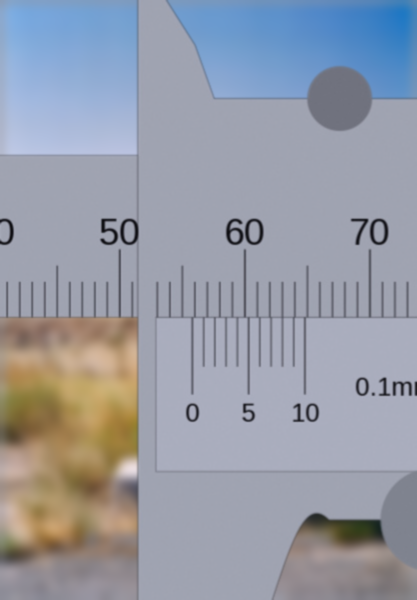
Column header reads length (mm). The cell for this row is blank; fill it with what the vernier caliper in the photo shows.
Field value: 55.8 mm
